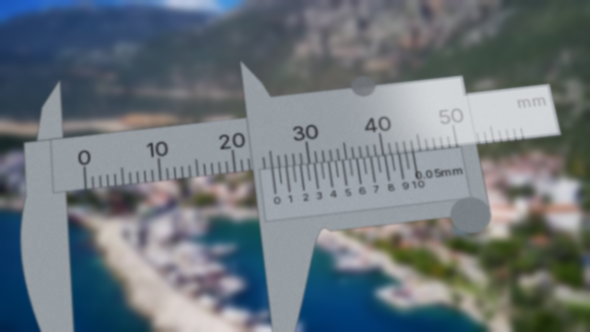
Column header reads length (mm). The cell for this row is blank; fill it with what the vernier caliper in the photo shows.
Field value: 25.0 mm
